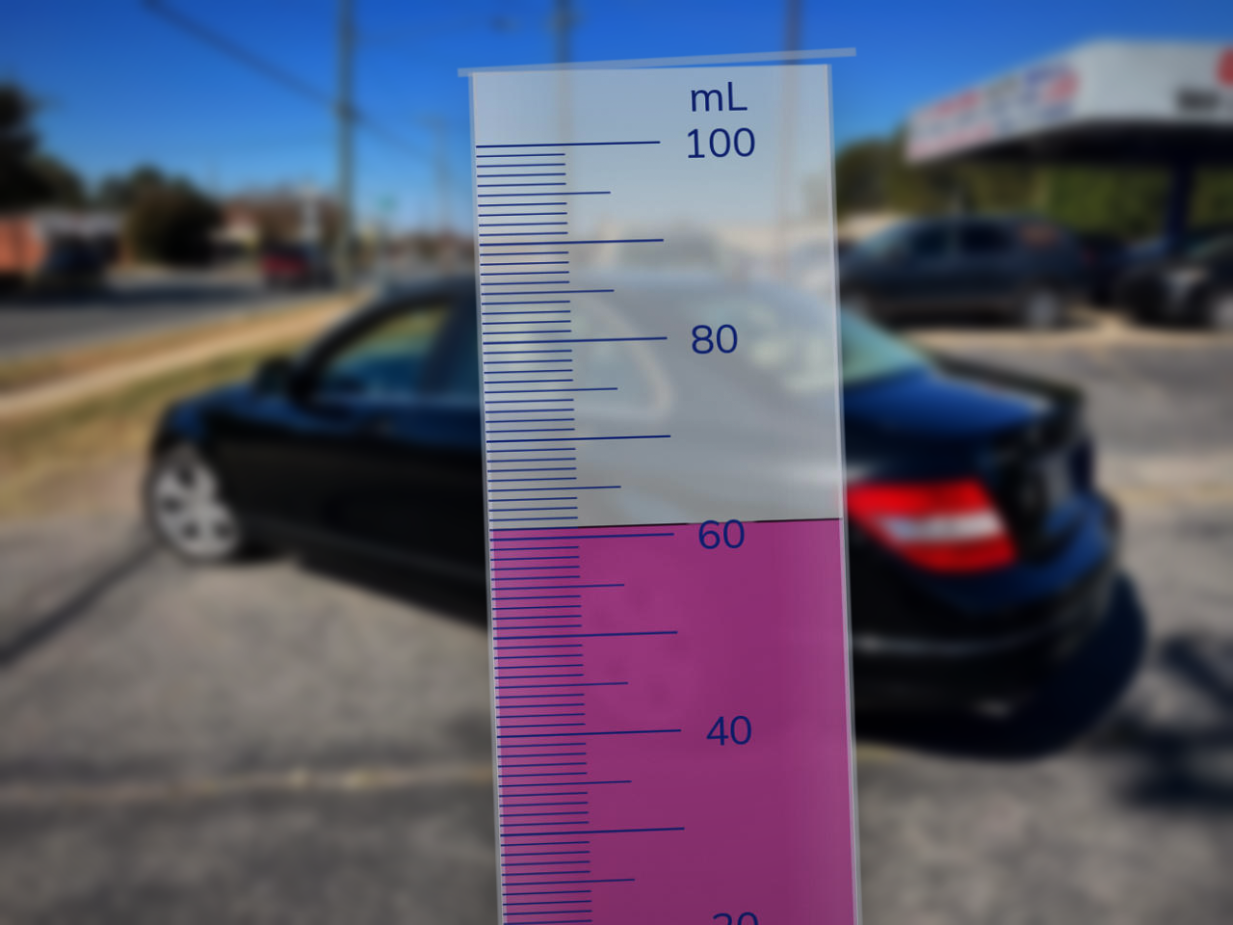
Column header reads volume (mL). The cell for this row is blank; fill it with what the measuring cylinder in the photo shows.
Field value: 61 mL
